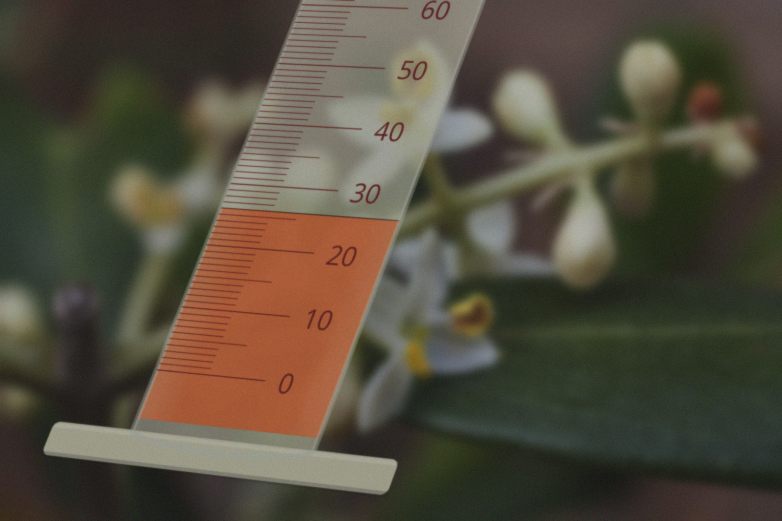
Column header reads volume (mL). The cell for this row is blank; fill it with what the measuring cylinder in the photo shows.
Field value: 26 mL
